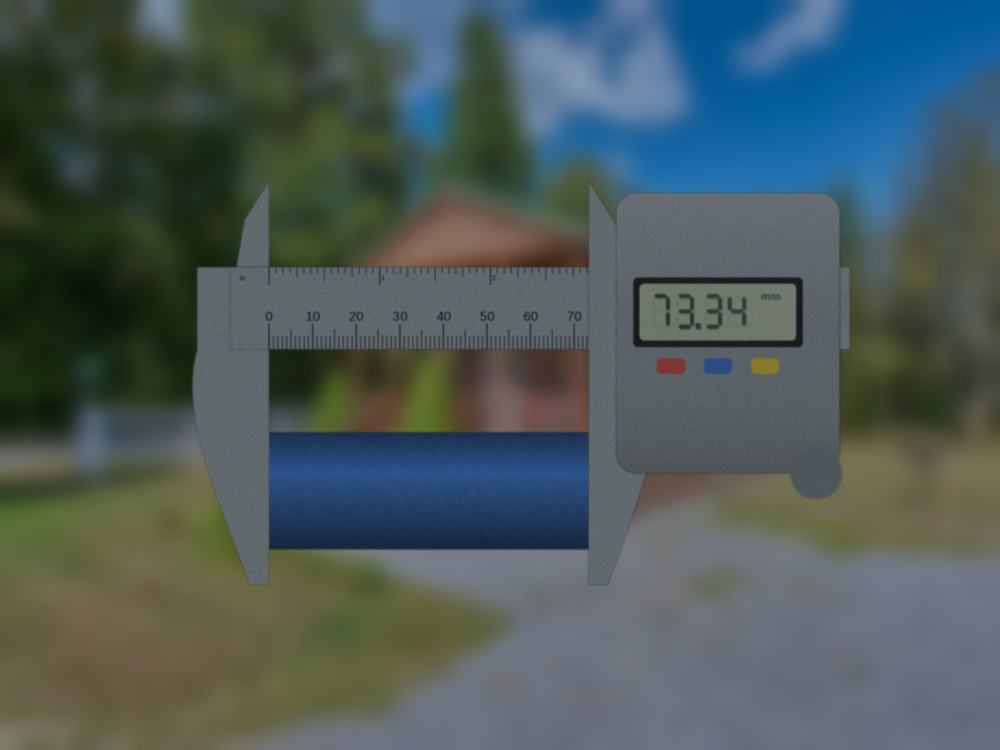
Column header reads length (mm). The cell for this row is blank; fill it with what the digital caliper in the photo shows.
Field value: 73.34 mm
